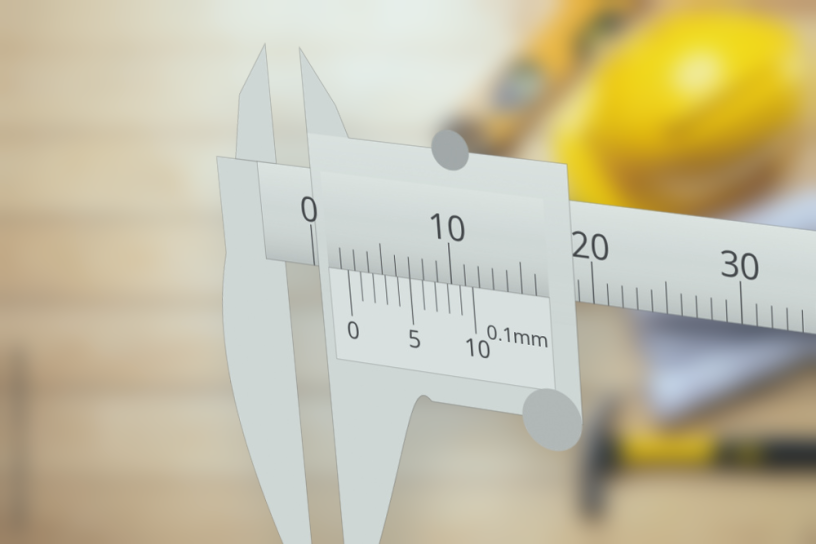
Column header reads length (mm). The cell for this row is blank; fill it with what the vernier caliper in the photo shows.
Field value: 2.5 mm
